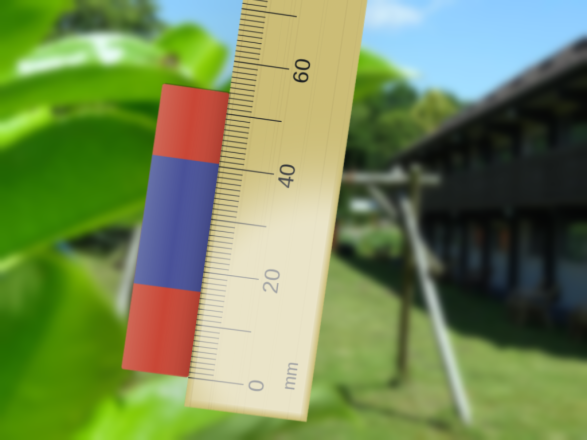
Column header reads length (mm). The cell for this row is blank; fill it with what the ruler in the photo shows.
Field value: 54 mm
